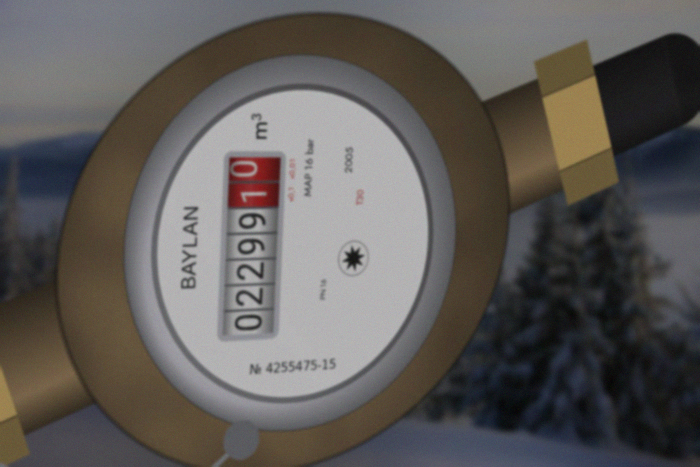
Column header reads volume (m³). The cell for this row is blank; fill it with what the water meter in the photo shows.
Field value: 2299.10 m³
